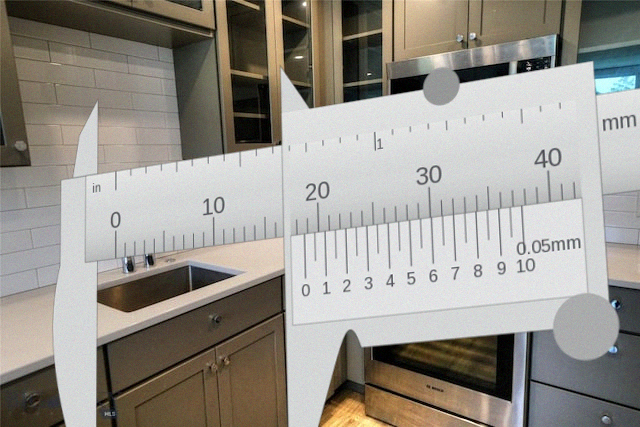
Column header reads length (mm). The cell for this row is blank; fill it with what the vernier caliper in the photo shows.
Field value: 18.7 mm
